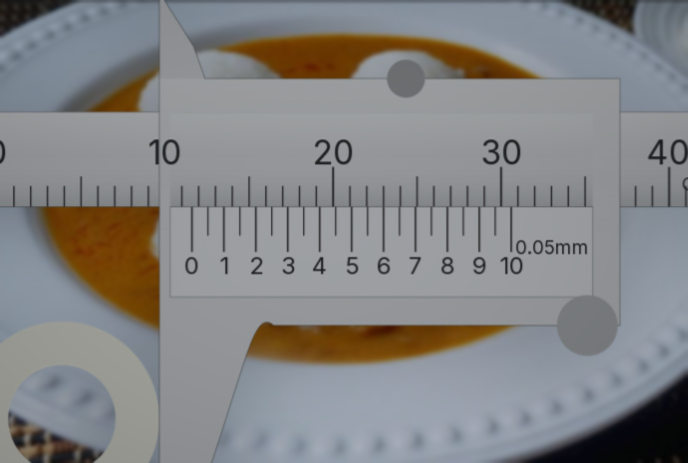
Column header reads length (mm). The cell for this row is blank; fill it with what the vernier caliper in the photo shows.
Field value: 11.6 mm
